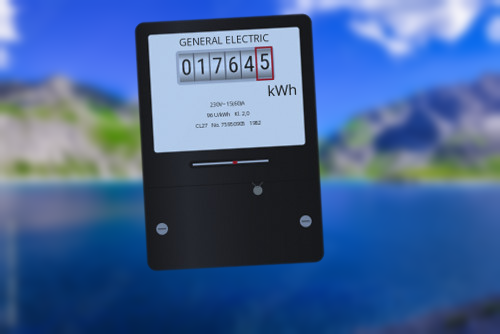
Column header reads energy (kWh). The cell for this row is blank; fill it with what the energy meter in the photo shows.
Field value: 1764.5 kWh
